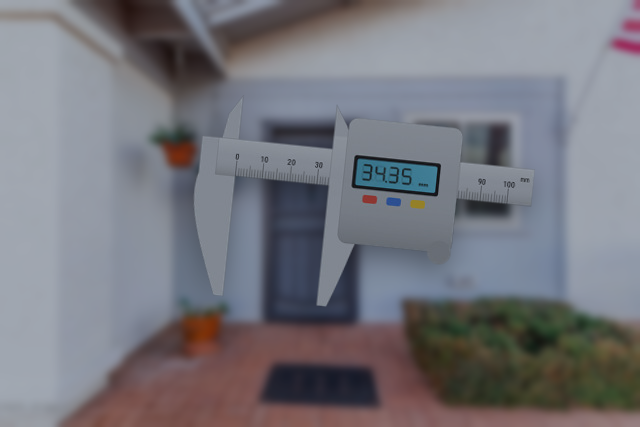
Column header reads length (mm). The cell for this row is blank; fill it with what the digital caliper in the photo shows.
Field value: 34.35 mm
